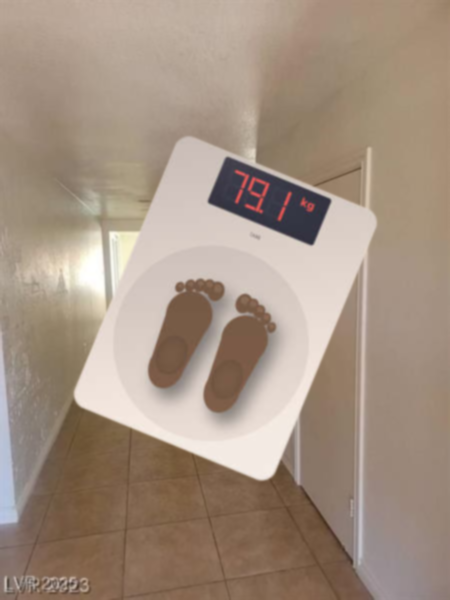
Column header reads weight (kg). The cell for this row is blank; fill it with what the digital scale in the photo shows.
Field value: 79.1 kg
